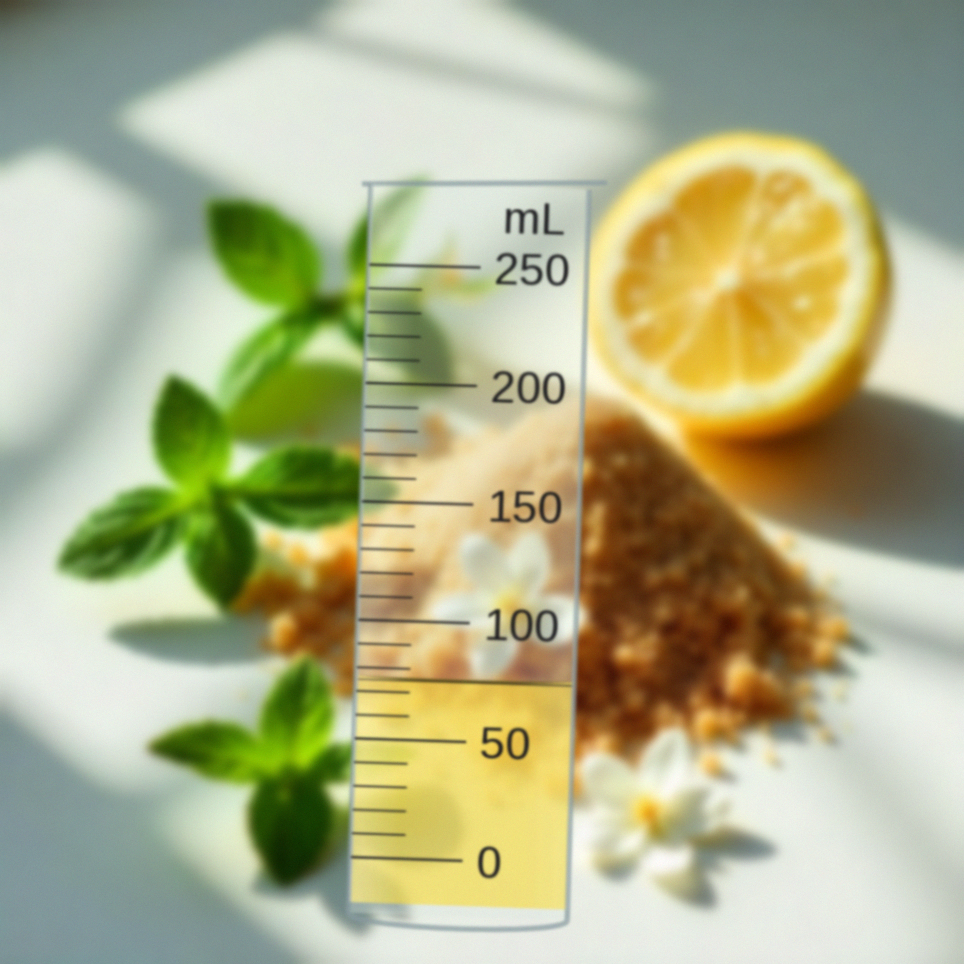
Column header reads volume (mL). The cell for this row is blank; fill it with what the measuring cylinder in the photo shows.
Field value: 75 mL
